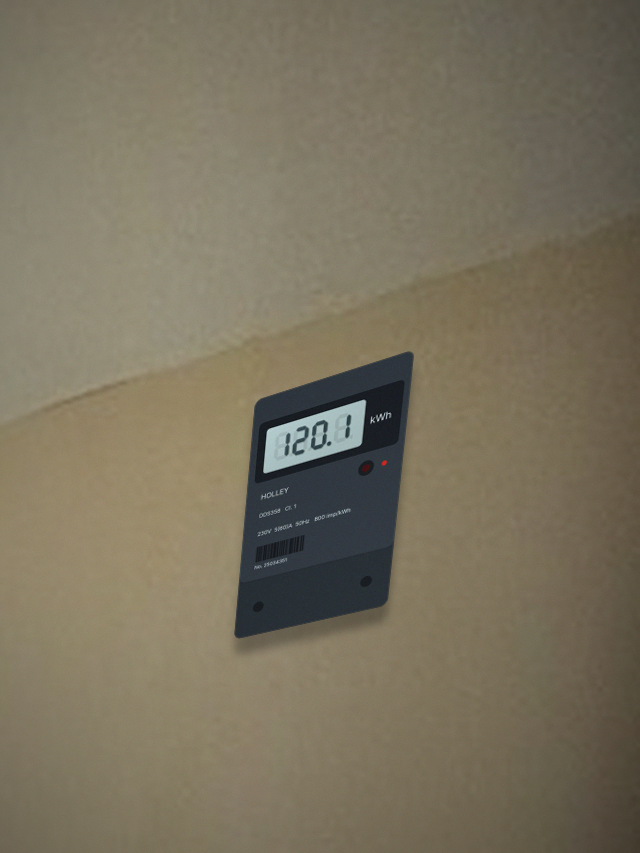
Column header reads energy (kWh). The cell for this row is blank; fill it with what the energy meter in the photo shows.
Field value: 120.1 kWh
